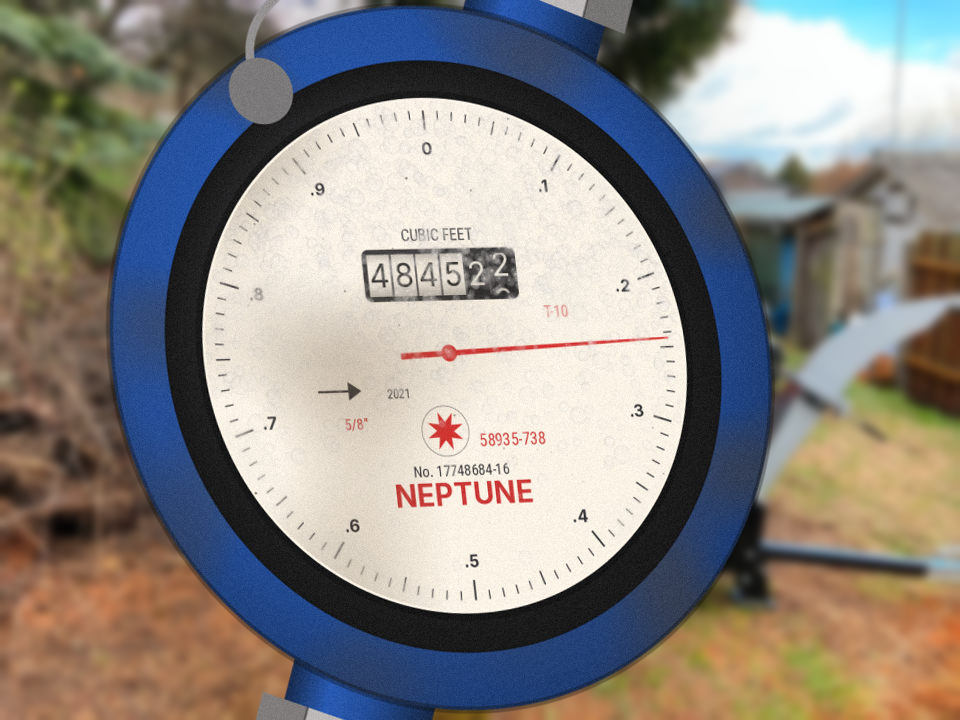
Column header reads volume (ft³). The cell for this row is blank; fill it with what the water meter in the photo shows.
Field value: 484522.24 ft³
